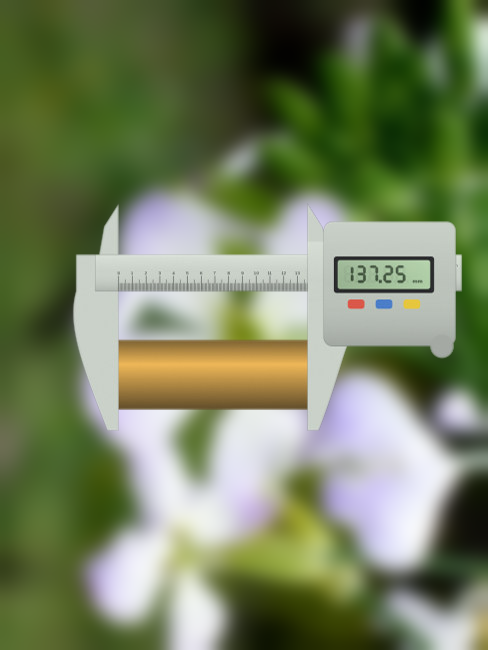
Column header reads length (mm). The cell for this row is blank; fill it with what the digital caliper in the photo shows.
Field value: 137.25 mm
